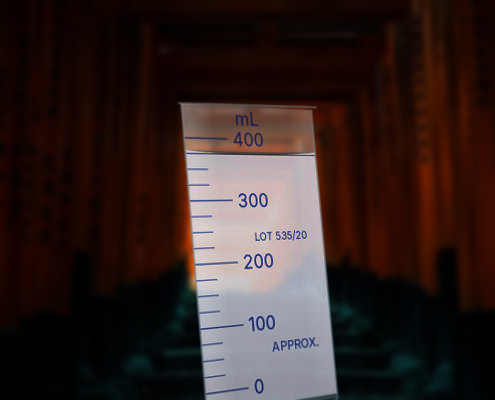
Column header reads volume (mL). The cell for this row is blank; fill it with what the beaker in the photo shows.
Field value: 375 mL
